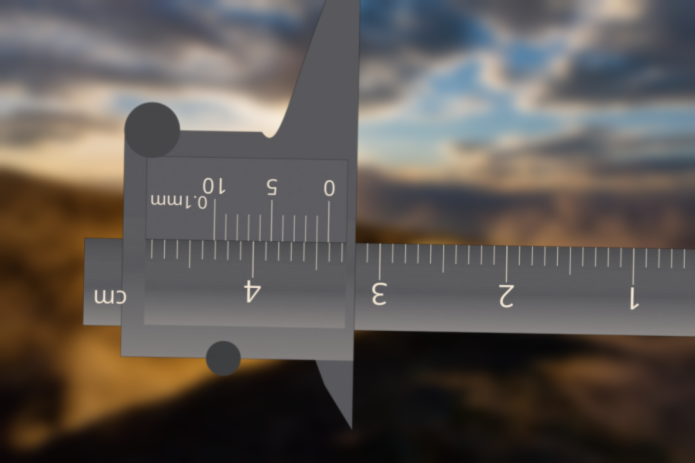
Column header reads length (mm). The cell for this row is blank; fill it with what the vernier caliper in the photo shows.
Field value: 34.1 mm
